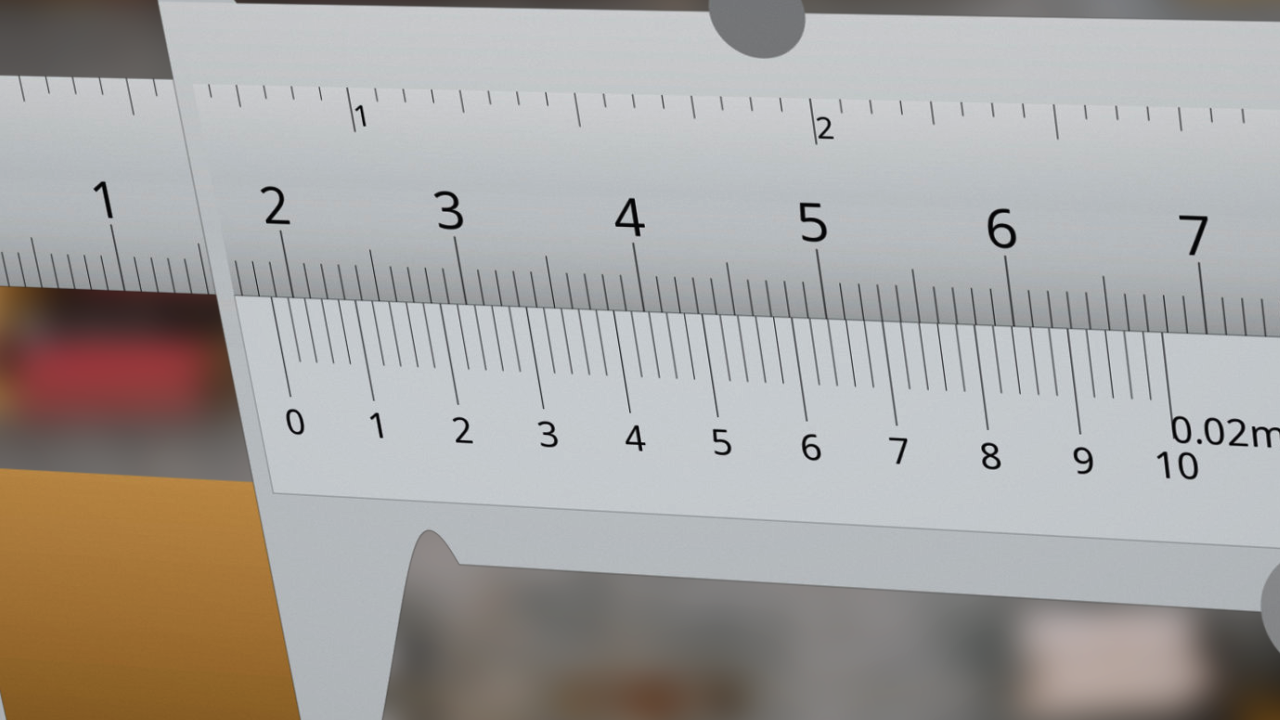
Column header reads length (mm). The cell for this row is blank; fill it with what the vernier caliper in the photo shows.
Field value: 18.7 mm
